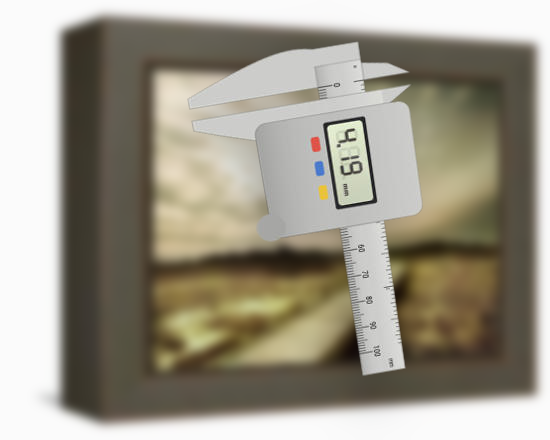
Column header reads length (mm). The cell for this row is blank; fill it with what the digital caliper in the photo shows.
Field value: 4.19 mm
